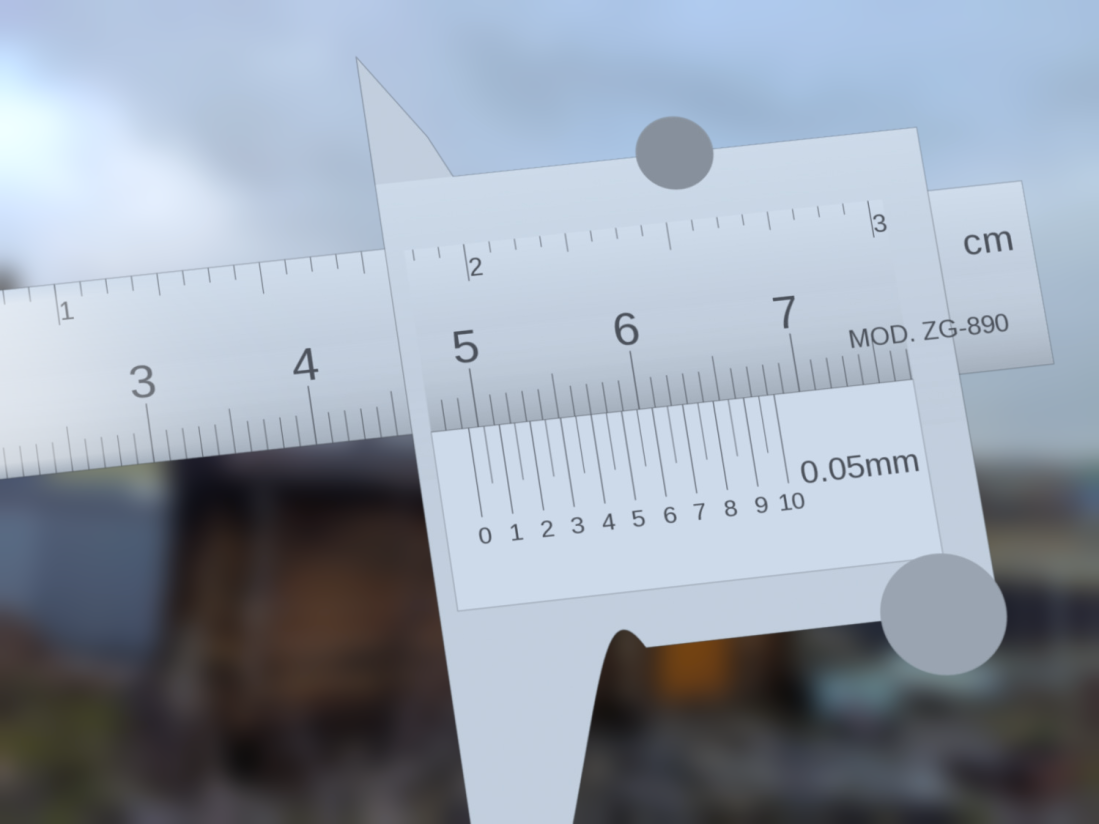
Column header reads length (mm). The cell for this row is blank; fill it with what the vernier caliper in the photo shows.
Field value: 49.4 mm
